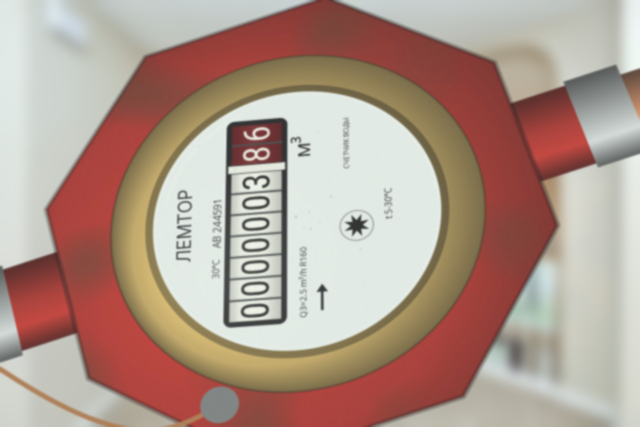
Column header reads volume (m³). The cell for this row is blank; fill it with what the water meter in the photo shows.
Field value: 3.86 m³
